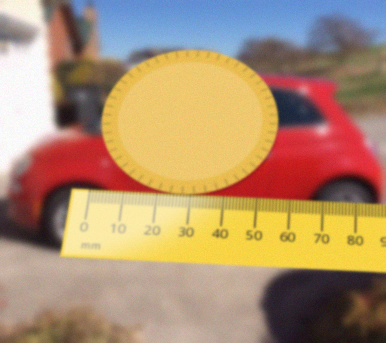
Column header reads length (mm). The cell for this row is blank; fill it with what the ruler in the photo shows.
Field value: 55 mm
